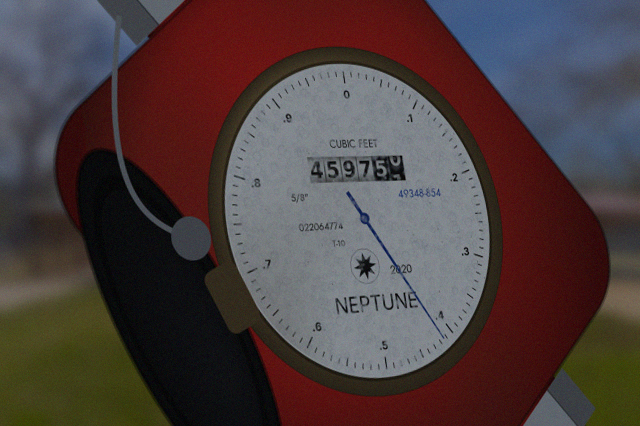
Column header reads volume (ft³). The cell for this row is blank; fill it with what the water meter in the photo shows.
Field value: 459750.41 ft³
